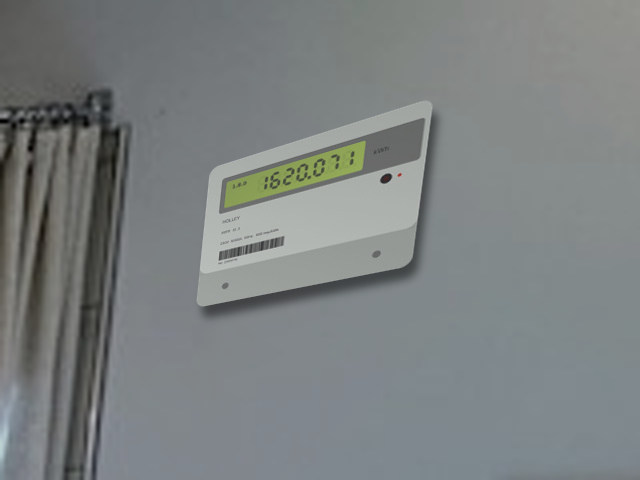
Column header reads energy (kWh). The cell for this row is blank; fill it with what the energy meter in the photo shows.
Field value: 1620.071 kWh
